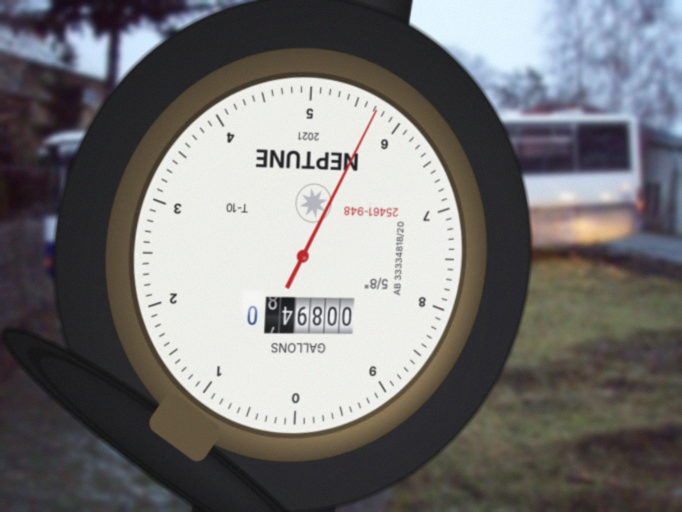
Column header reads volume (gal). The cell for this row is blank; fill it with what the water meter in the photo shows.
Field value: 89475.7 gal
